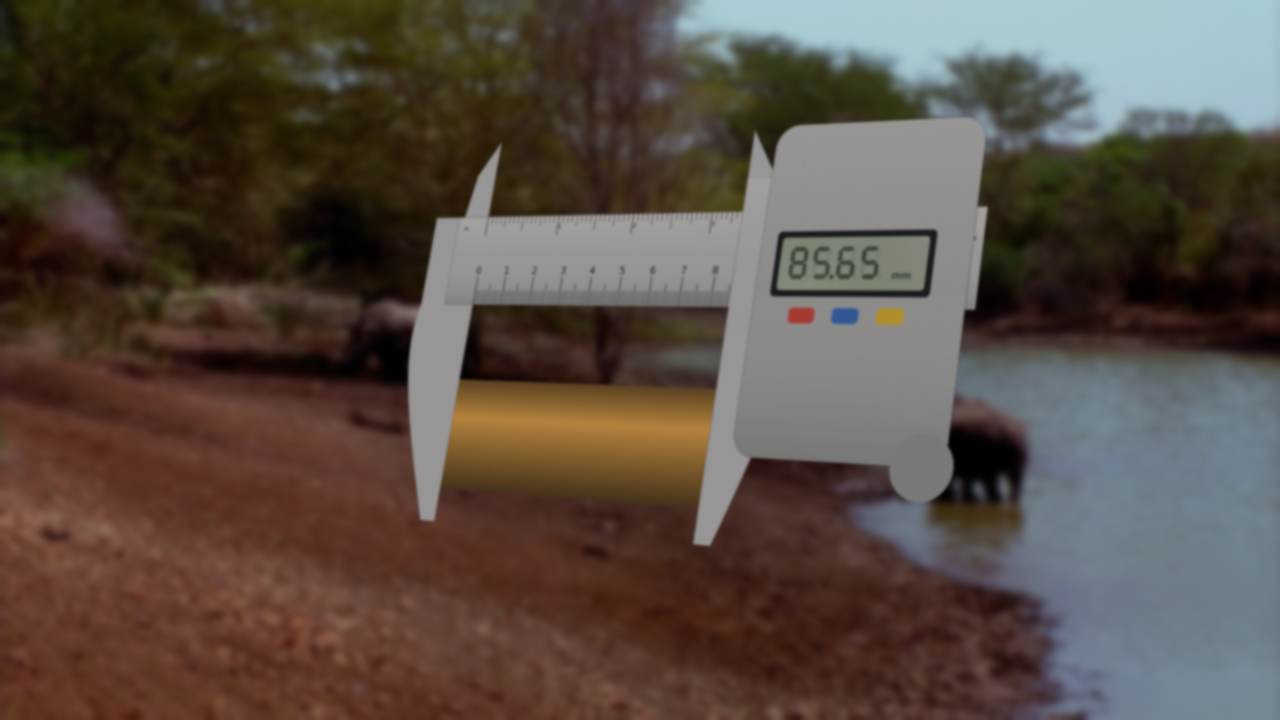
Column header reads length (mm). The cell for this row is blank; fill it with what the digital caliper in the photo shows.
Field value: 85.65 mm
